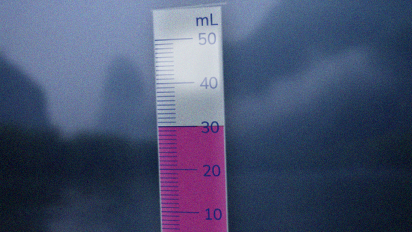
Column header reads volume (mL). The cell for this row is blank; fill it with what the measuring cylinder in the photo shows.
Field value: 30 mL
